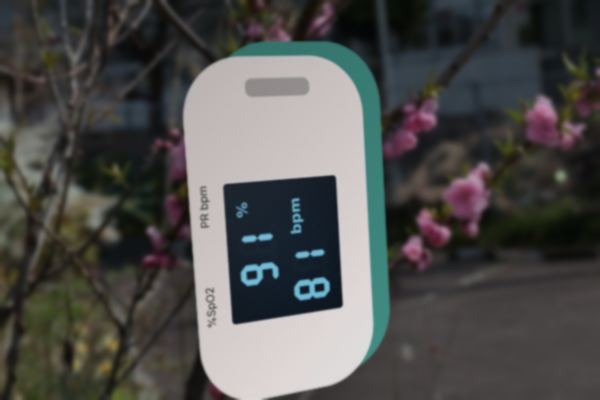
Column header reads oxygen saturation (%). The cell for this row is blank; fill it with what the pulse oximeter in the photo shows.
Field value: 91 %
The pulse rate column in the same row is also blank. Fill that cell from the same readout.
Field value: 81 bpm
